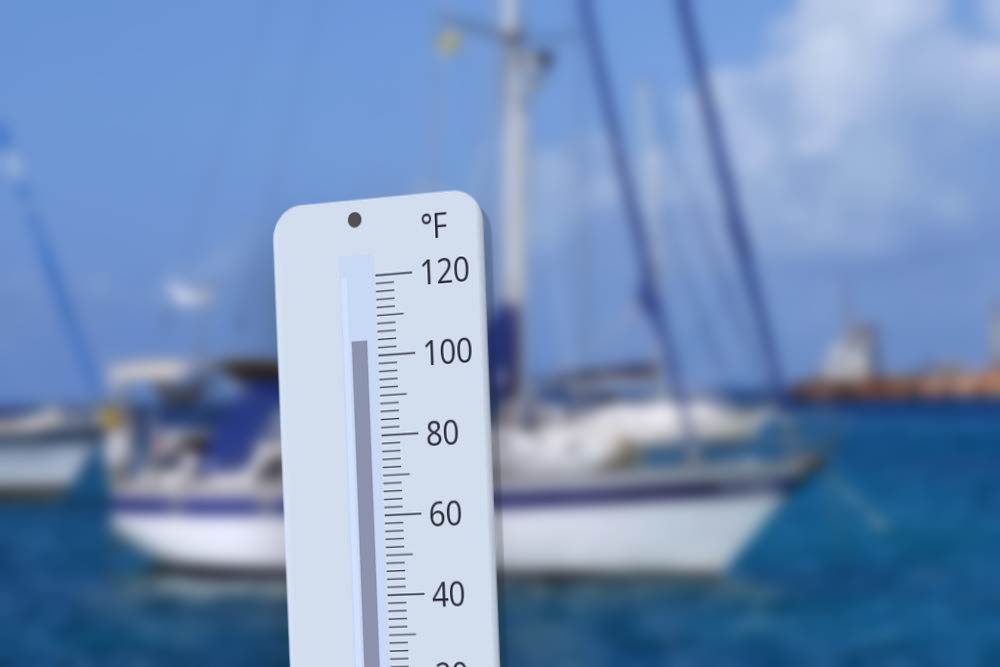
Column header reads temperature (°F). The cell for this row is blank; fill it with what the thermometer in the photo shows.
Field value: 104 °F
